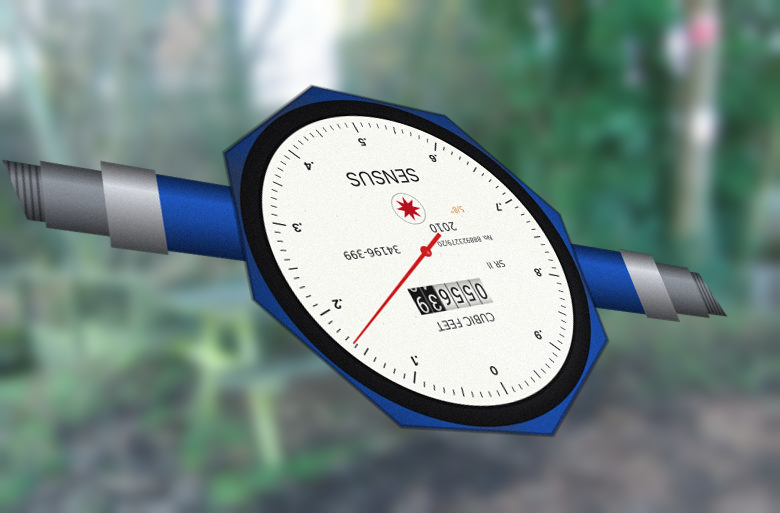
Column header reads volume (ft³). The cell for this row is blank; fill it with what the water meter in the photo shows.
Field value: 55639.16 ft³
